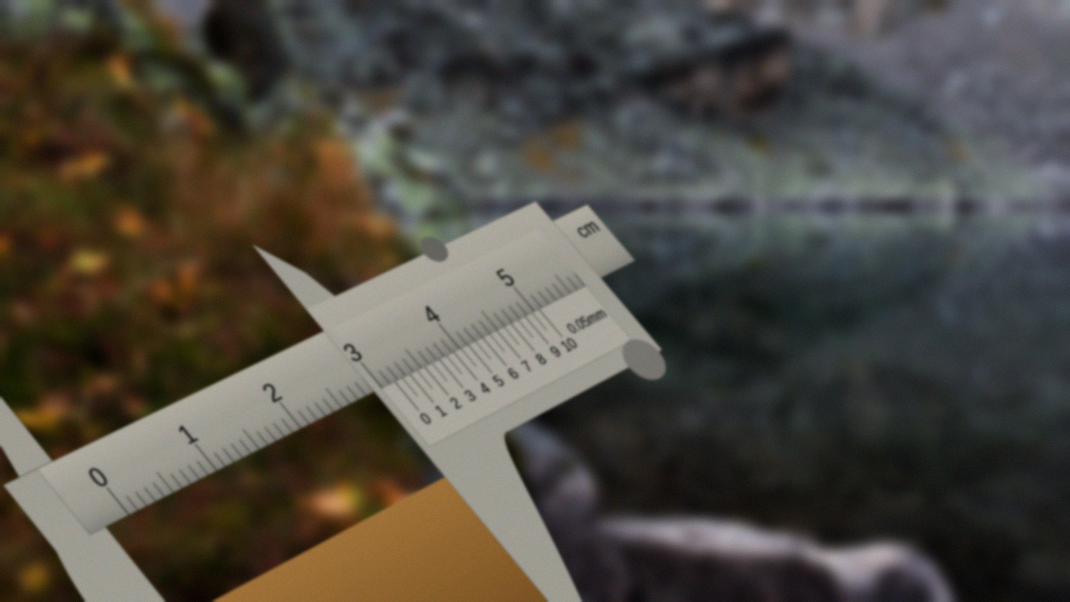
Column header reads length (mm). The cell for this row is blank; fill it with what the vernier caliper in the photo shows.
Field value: 31.6 mm
